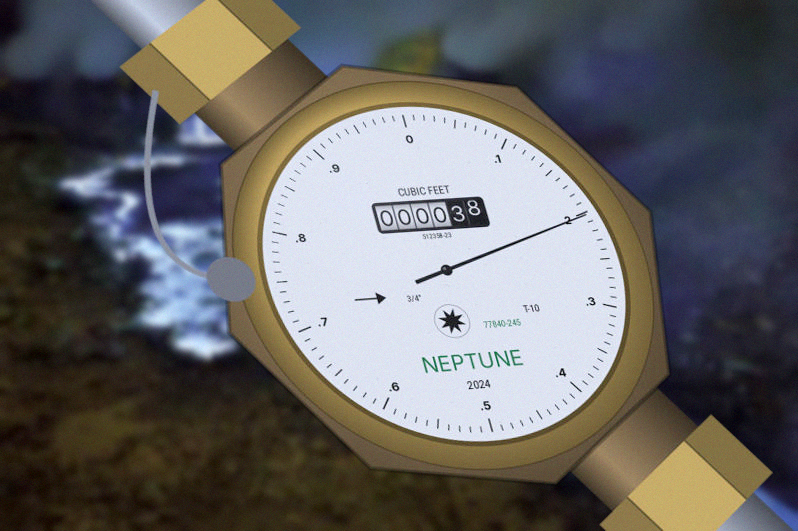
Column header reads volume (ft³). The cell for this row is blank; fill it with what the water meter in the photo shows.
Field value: 38.20 ft³
